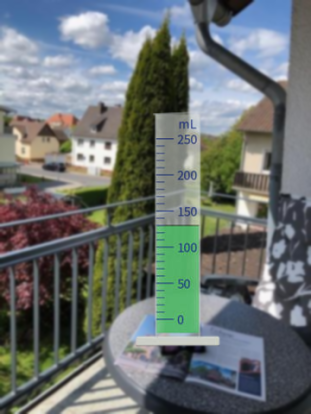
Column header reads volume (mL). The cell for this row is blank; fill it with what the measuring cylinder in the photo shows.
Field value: 130 mL
